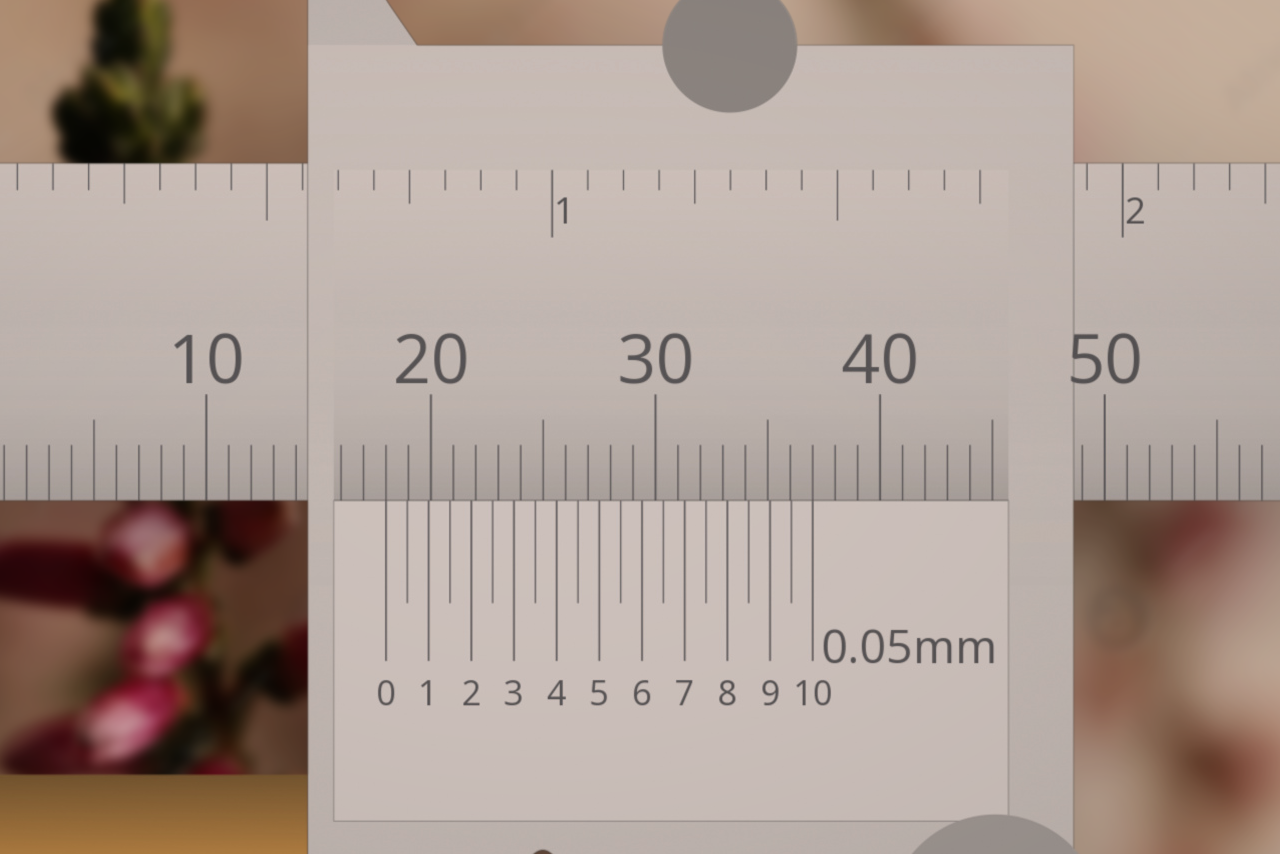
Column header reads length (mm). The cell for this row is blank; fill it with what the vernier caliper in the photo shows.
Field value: 18.0 mm
